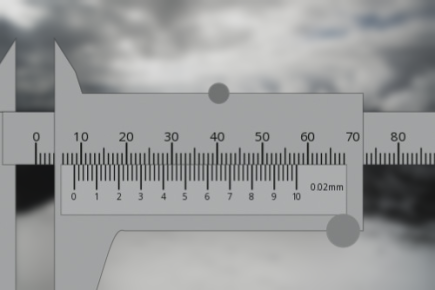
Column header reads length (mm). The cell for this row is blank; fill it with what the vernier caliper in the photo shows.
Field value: 8.5 mm
